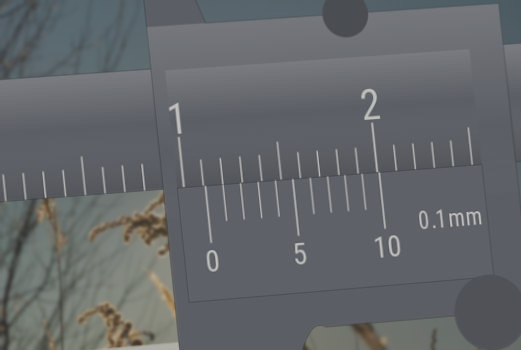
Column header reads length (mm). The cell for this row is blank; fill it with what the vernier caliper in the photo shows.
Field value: 11.1 mm
